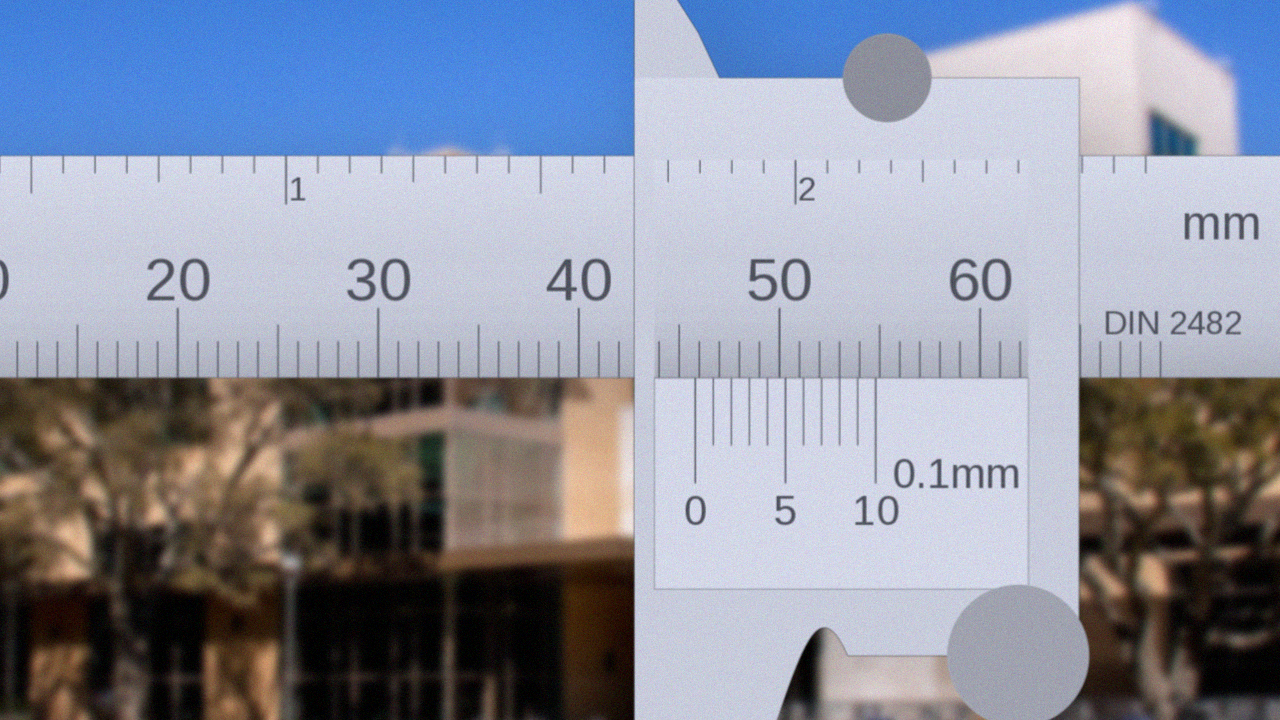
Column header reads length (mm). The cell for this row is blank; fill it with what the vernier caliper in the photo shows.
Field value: 45.8 mm
